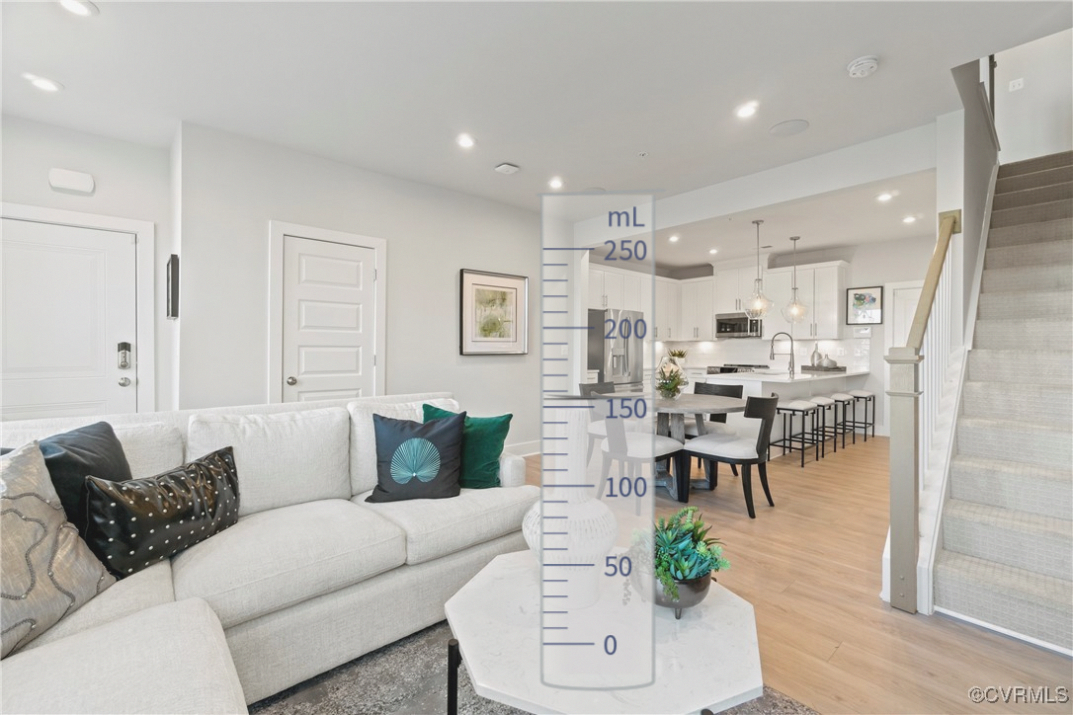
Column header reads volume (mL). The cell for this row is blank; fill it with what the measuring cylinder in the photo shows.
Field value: 155 mL
